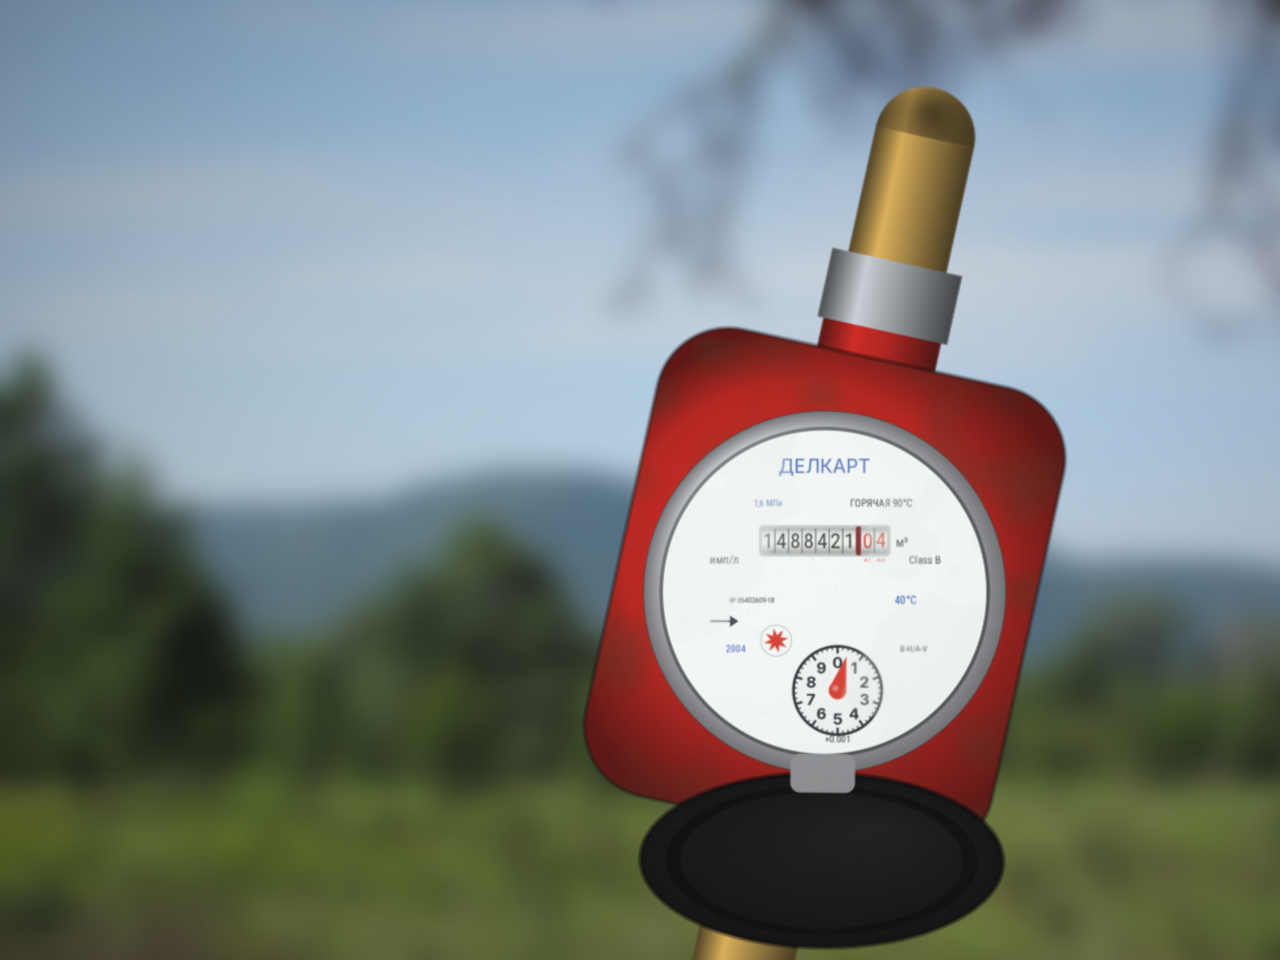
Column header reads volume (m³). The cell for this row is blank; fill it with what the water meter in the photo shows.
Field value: 1488421.040 m³
